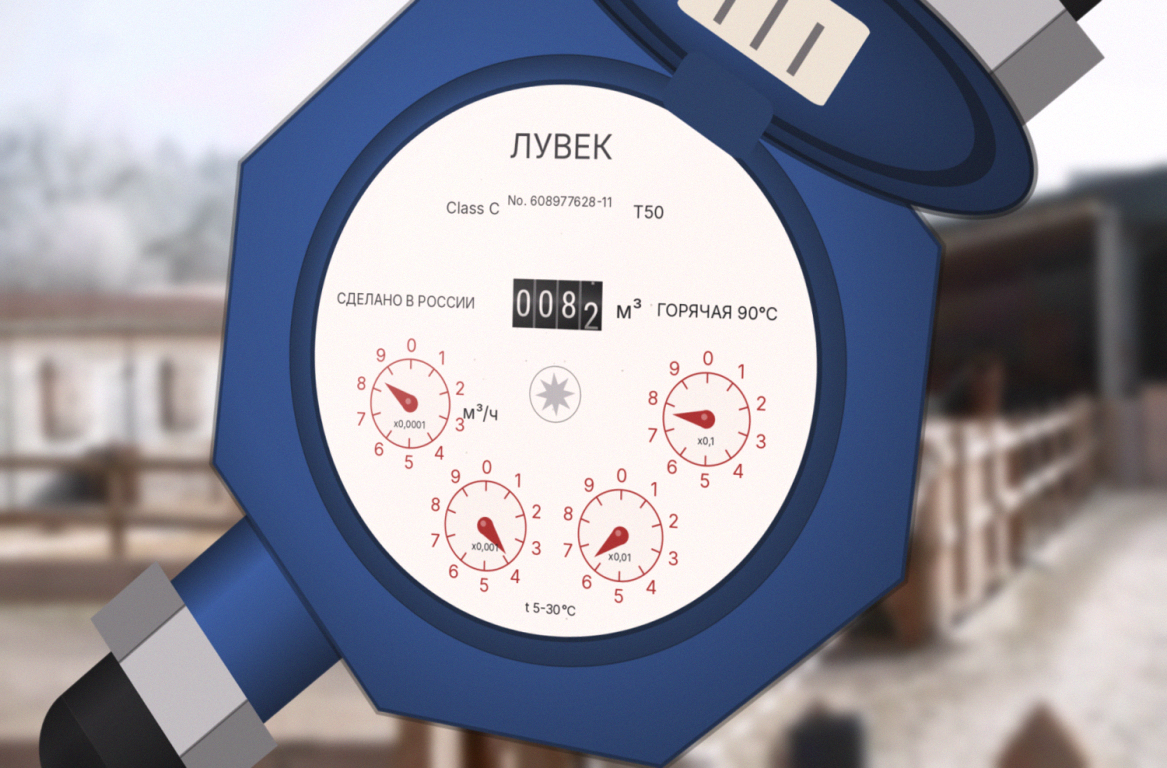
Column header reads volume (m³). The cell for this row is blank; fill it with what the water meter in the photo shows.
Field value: 81.7638 m³
